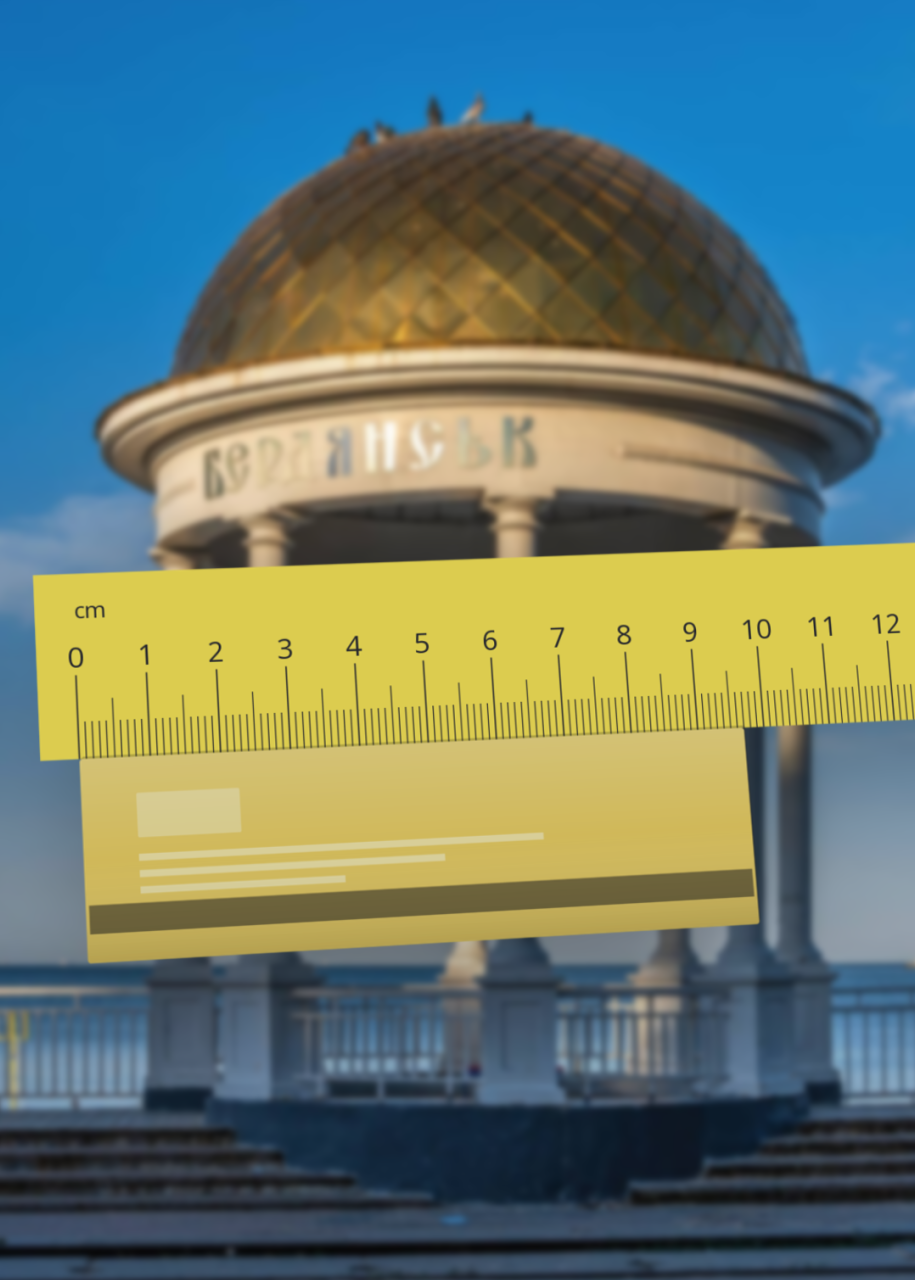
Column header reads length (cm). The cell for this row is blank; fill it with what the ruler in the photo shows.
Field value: 9.7 cm
